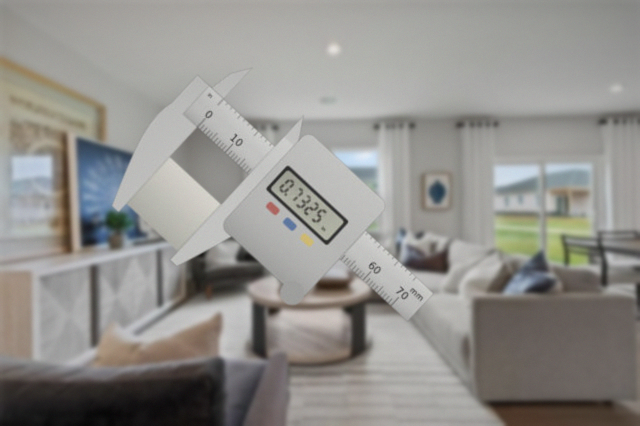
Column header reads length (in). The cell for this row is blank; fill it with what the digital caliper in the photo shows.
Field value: 0.7325 in
